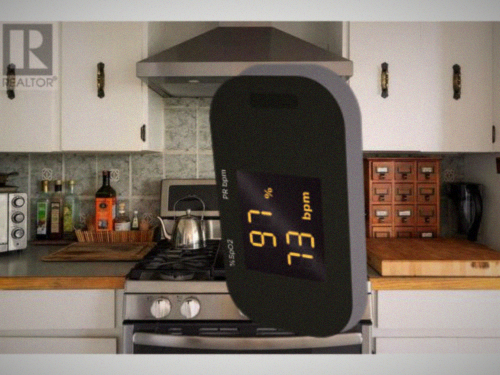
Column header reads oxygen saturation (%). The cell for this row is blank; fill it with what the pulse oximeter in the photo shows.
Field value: 97 %
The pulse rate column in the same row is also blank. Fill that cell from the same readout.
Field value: 73 bpm
